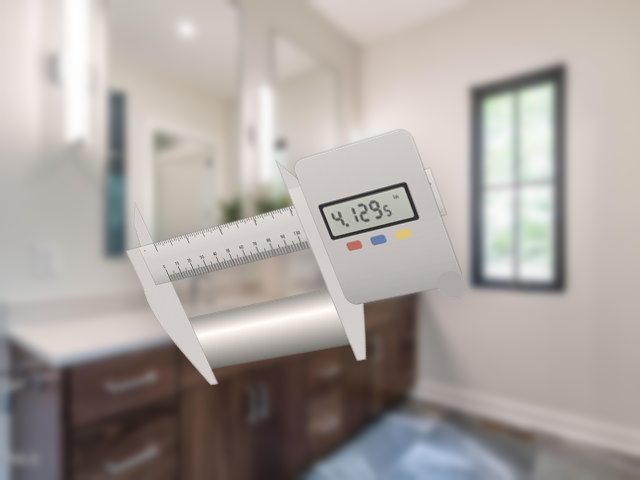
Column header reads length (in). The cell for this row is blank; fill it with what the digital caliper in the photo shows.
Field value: 4.1295 in
